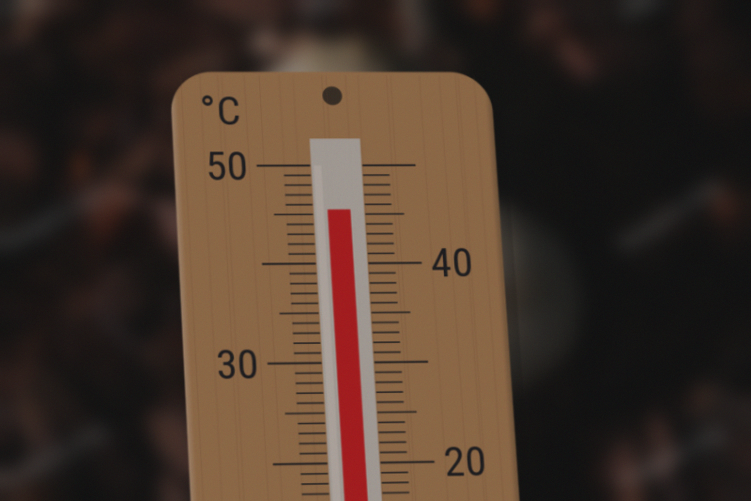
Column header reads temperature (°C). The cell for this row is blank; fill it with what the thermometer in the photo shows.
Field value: 45.5 °C
